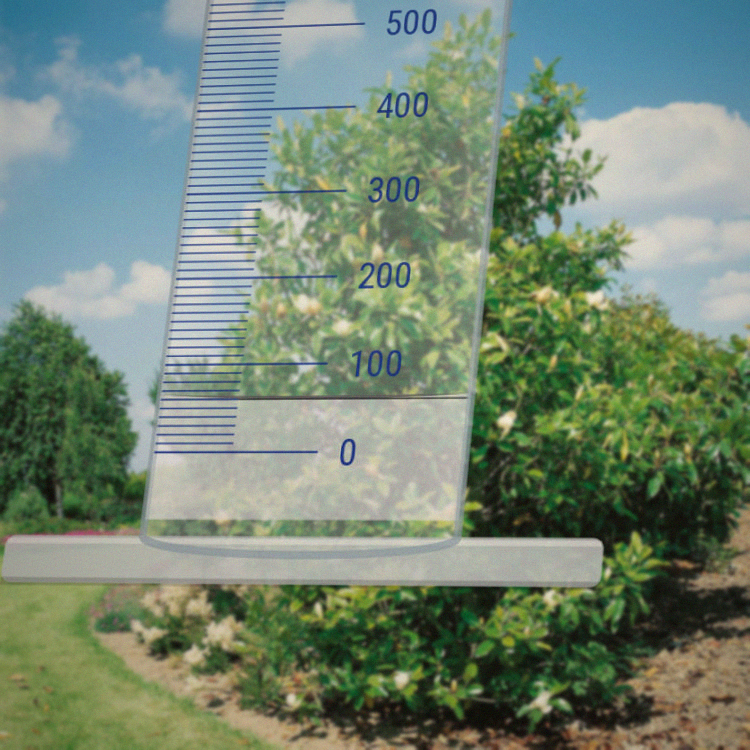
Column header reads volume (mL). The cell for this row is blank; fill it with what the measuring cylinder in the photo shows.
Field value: 60 mL
